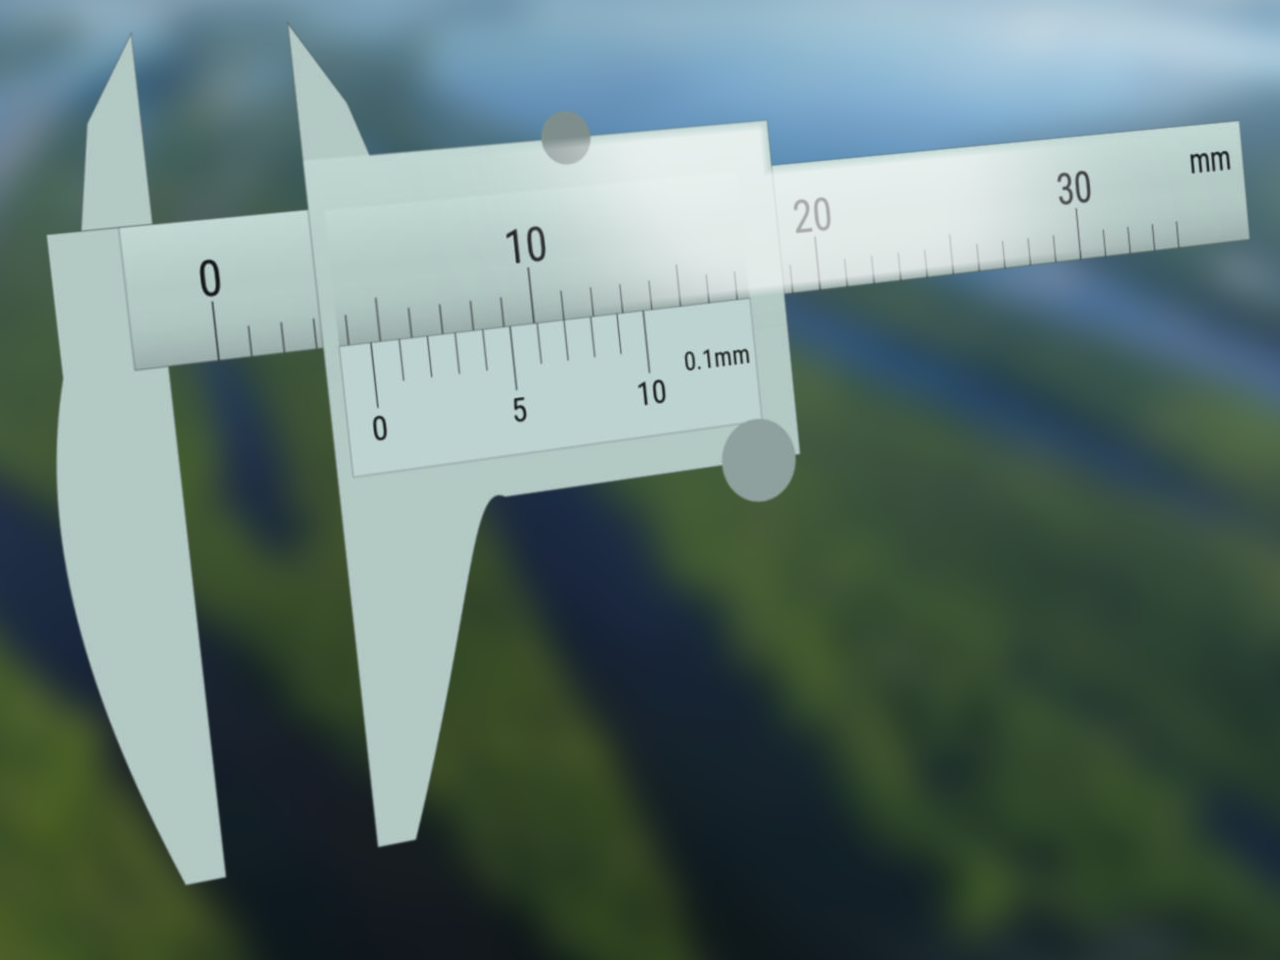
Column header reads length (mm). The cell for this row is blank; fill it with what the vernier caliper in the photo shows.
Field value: 4.7 mm
